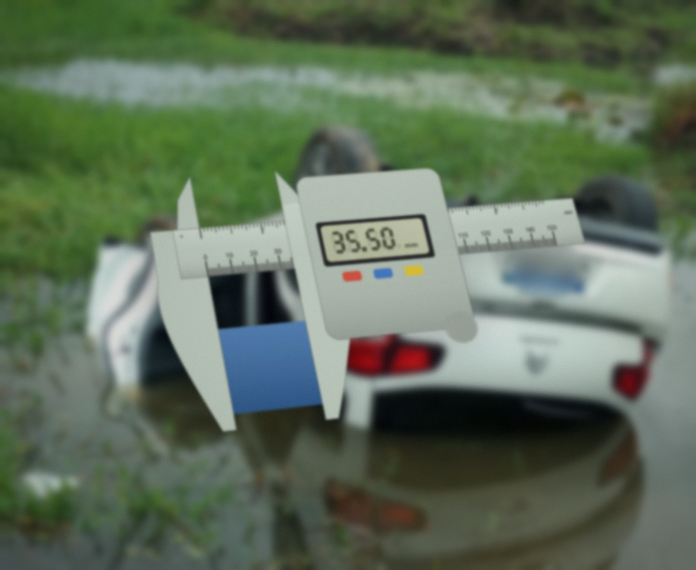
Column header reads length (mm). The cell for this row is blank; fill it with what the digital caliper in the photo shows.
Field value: 35.50 mm
